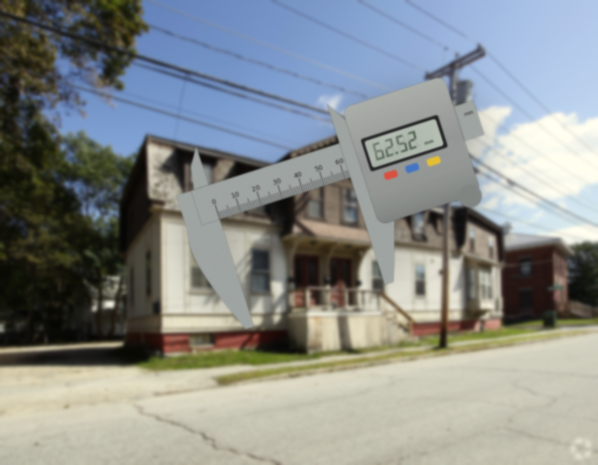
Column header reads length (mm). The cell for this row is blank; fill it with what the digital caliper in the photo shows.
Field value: 62.52 mm
